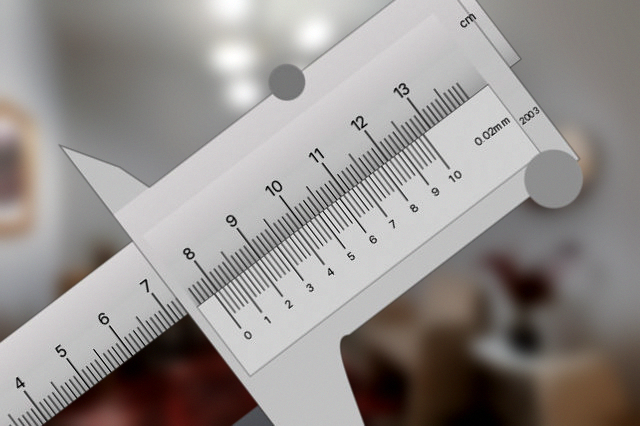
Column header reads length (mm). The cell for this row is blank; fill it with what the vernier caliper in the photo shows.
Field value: 79.2 mm
